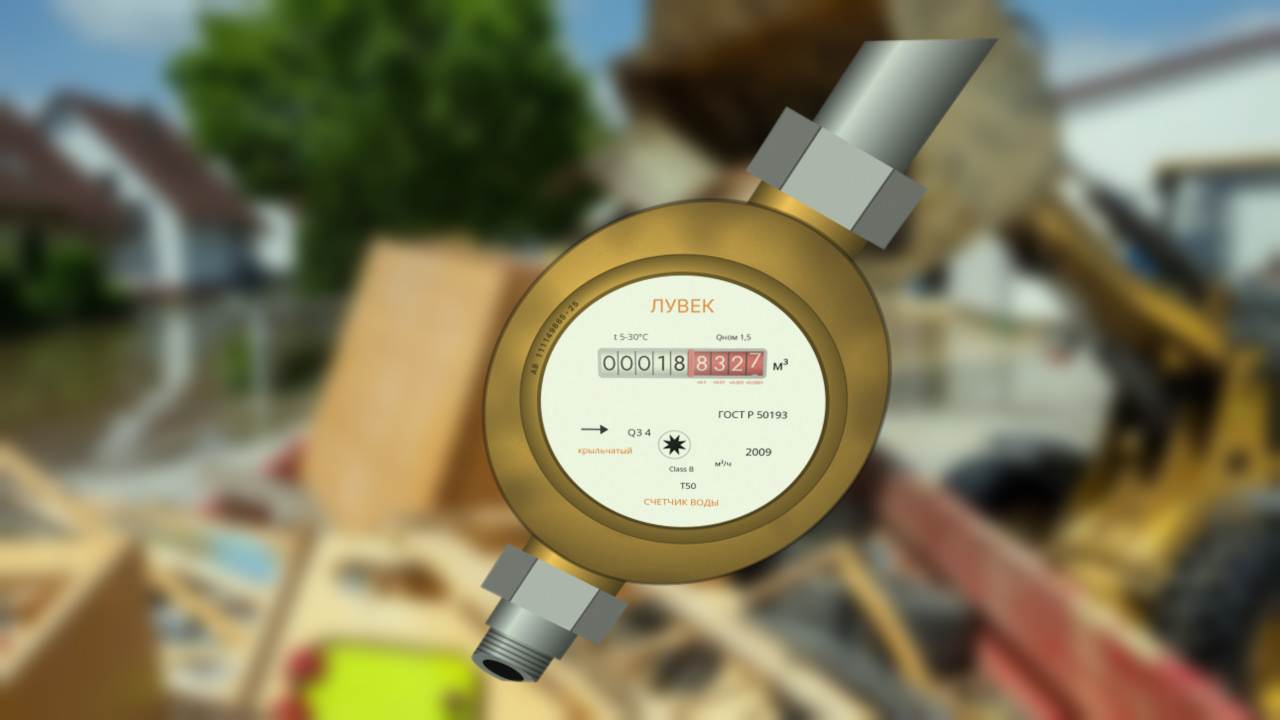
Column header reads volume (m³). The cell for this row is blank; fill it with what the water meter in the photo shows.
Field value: 18.8327 m³
